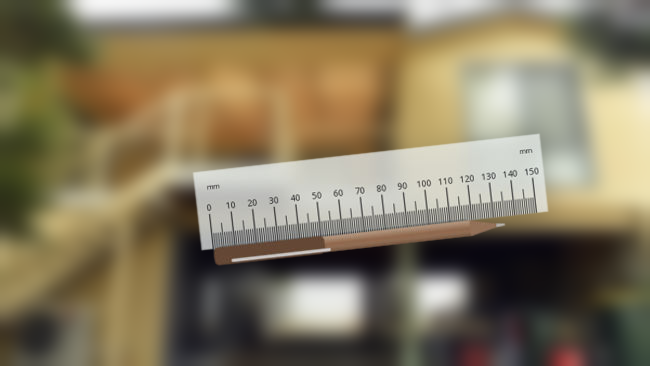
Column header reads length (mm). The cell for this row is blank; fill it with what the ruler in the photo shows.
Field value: 135 mm
